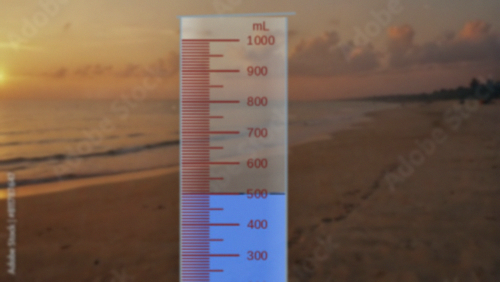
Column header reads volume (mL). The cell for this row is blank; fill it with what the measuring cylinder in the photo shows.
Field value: 500 mL
